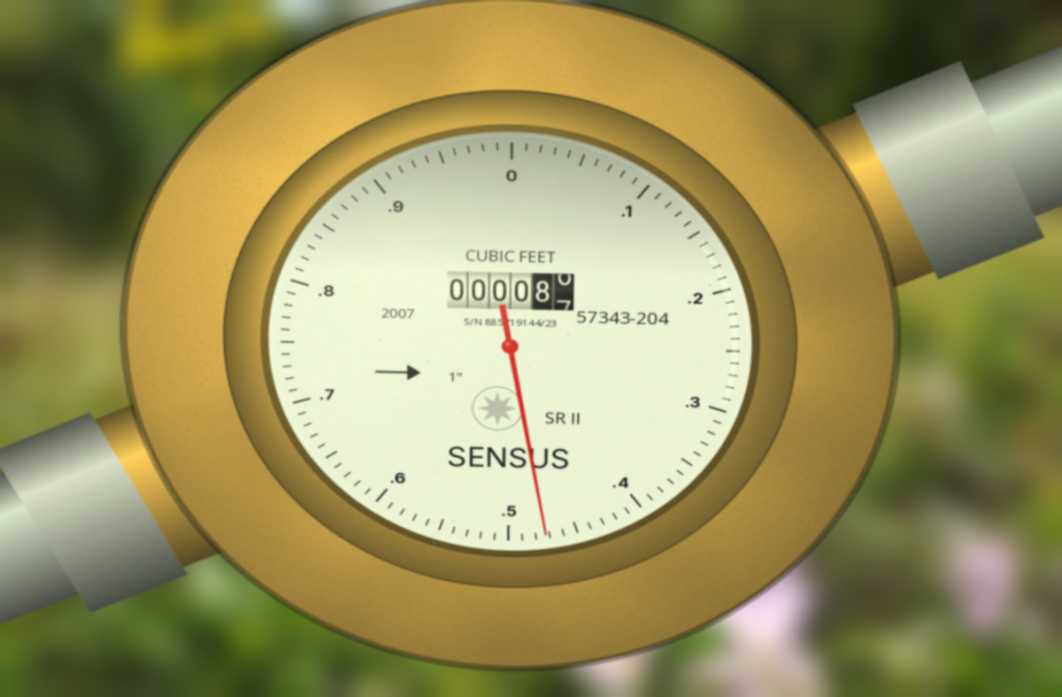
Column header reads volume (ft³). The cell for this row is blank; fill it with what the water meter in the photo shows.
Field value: 86.47 ft³
